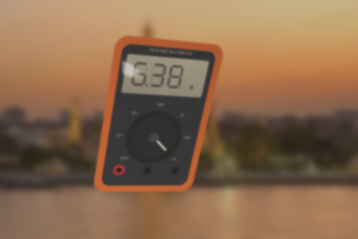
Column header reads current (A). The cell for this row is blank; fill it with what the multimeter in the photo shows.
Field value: 6.38 A
